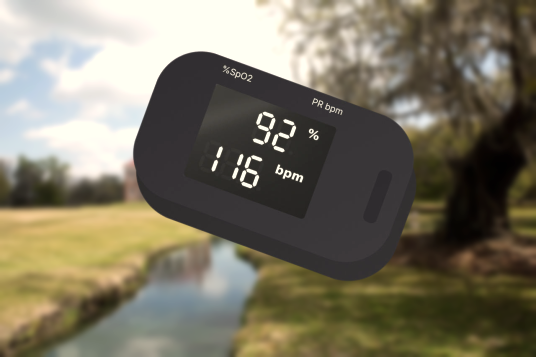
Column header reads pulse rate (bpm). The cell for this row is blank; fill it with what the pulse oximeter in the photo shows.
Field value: 116 bpm
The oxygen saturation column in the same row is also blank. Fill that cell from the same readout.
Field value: 92 %
